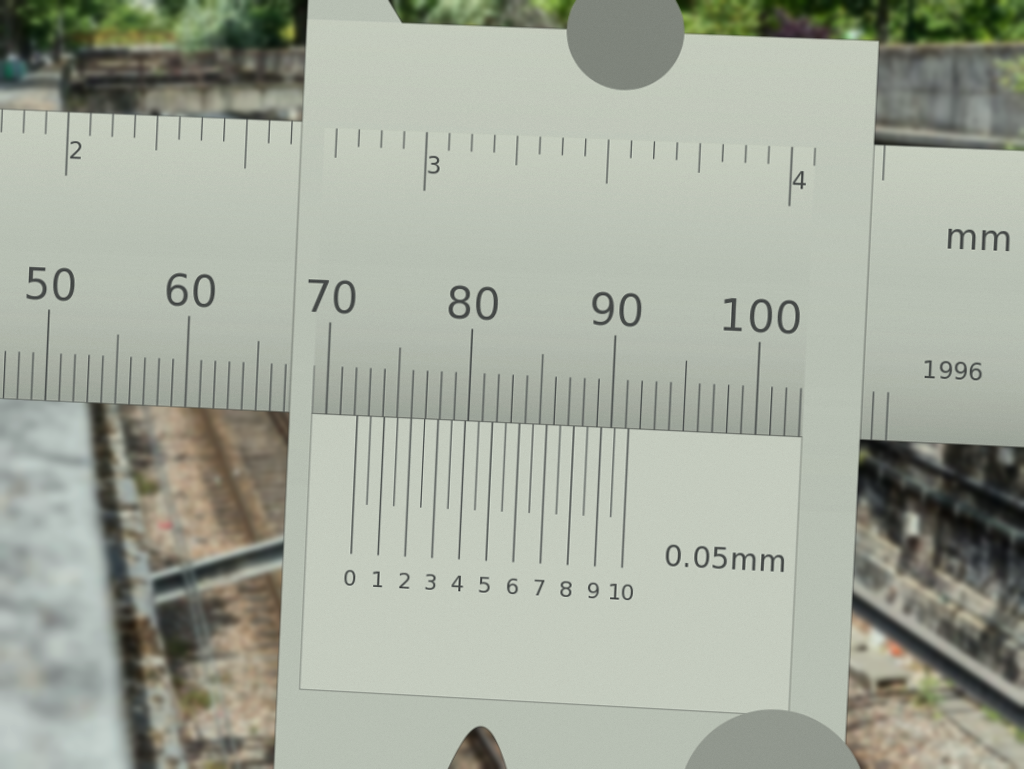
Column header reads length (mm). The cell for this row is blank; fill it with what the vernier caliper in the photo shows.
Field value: 72.2 mm
